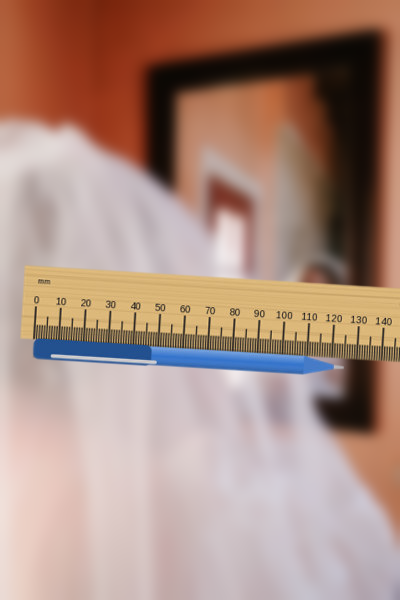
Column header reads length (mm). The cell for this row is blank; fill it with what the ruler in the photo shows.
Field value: 125 mm
